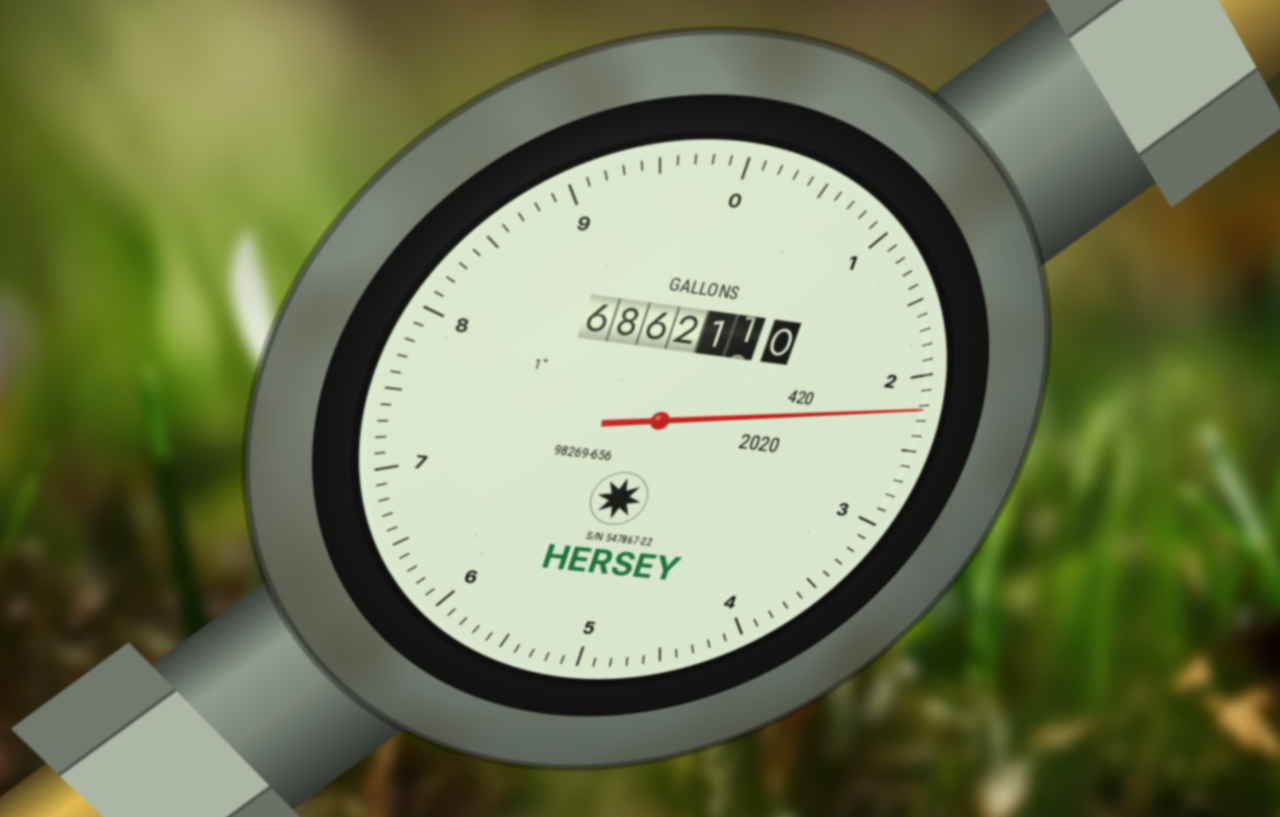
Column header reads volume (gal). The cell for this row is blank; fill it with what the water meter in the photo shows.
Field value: 6862112.2 gal
